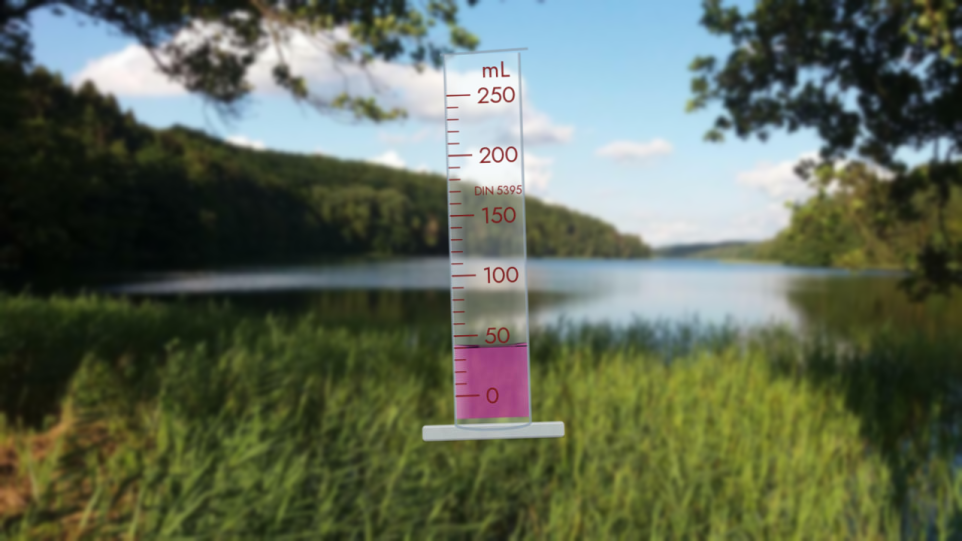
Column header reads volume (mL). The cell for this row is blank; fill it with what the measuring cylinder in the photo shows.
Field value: 40 mL
